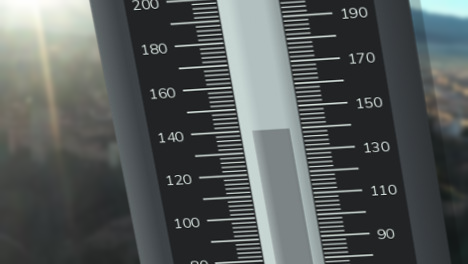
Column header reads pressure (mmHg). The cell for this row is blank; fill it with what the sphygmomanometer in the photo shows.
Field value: 140 mmHg
